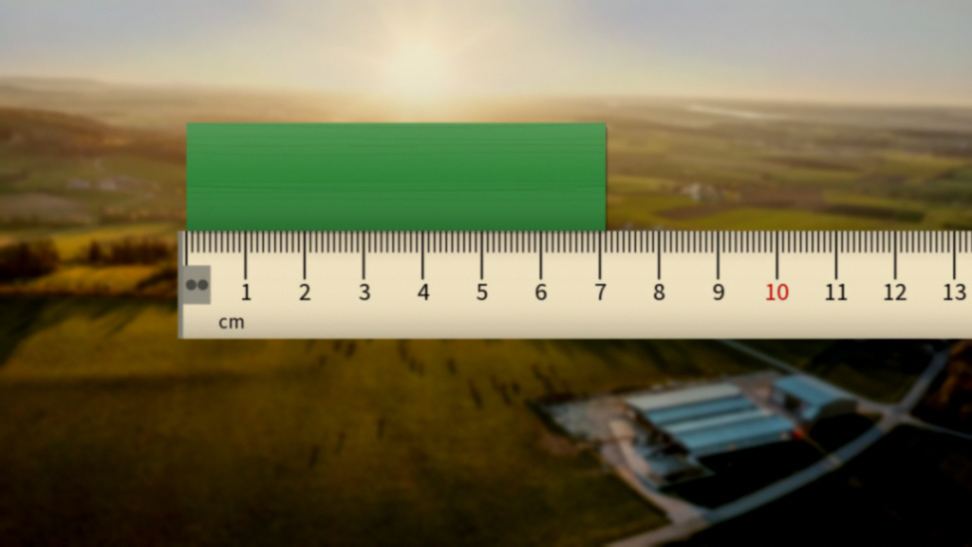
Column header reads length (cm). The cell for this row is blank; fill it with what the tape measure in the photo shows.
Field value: 7.1 cm
